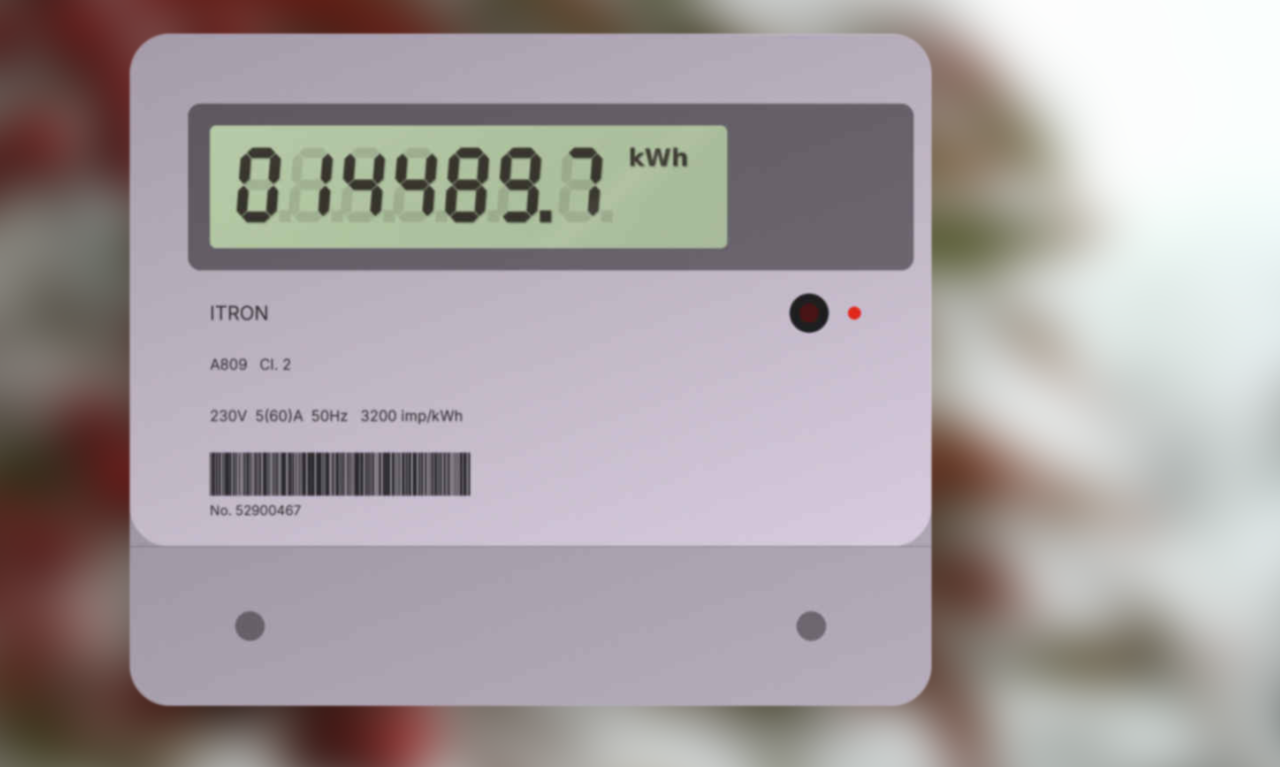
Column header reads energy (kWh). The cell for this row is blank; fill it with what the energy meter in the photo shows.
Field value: 14489.7 kWh
